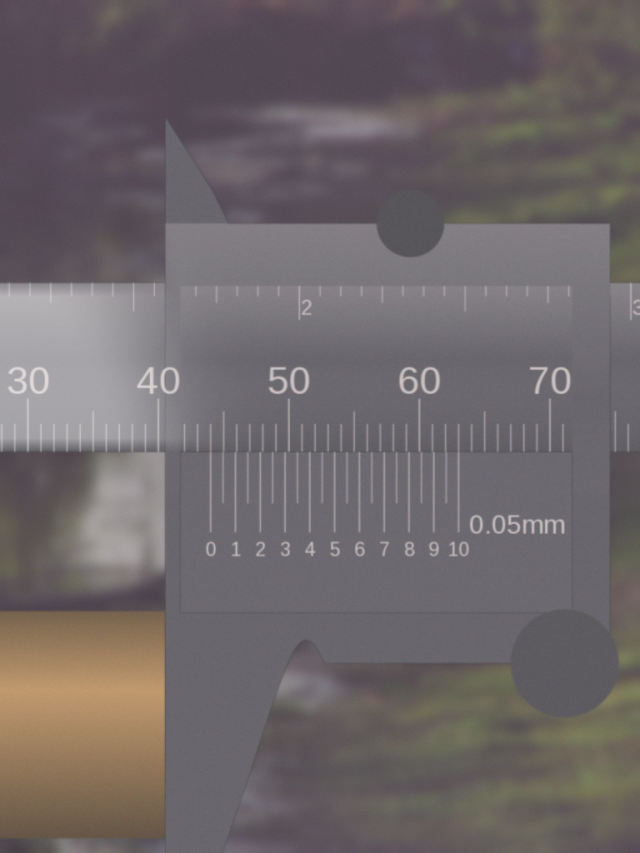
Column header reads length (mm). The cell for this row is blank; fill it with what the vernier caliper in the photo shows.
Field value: 44.0 mm
